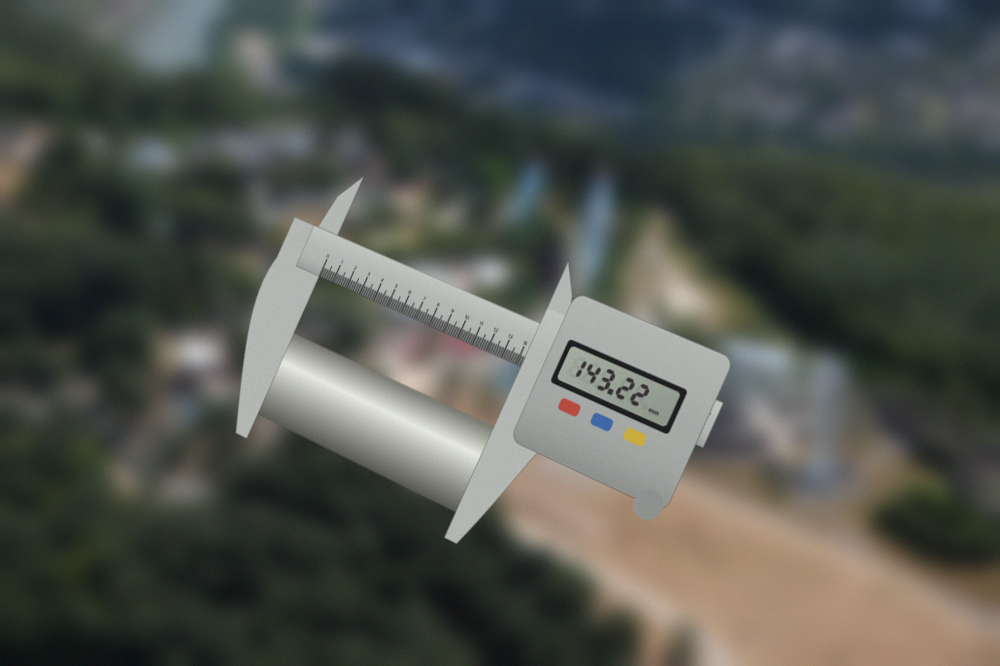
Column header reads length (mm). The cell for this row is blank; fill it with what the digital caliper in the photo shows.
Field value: 143.22 mm
